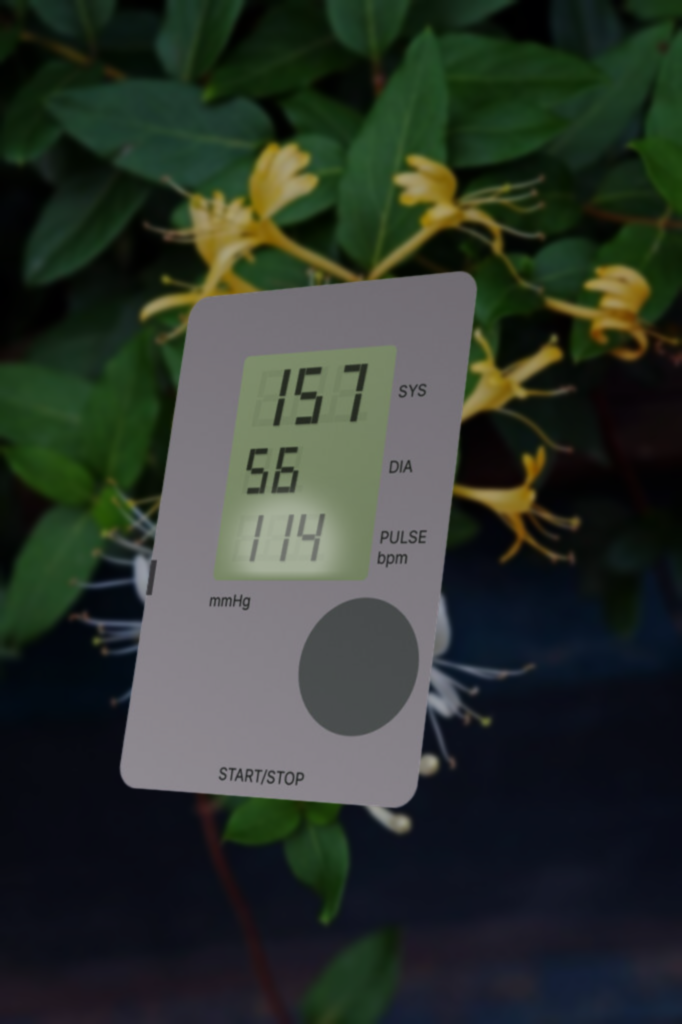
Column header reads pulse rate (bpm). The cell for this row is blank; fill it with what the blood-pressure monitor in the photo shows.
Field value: 114 bpm
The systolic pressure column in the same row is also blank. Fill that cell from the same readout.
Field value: 157 mmHg
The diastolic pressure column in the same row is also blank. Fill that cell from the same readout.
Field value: 56 mmHg
